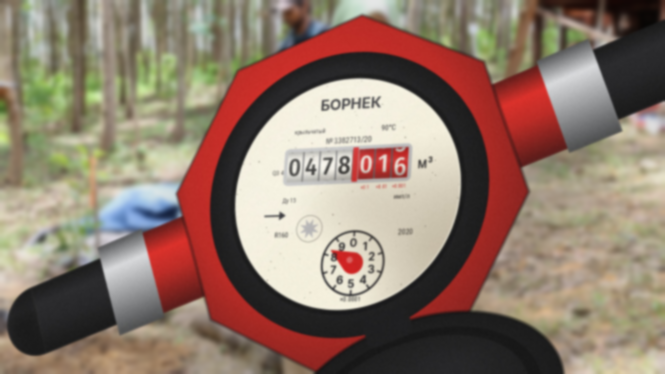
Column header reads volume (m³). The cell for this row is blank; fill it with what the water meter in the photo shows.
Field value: 478.0158 m³
